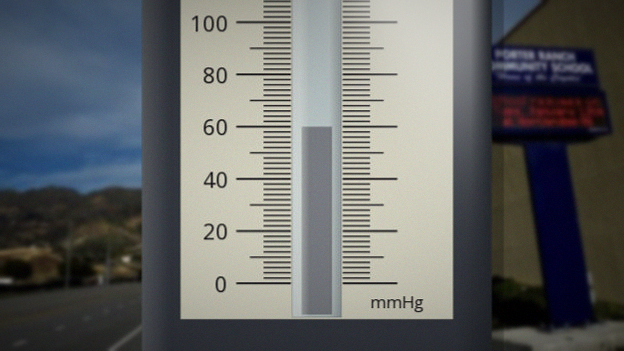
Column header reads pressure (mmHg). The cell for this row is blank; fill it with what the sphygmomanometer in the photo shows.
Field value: 60 mmHg
